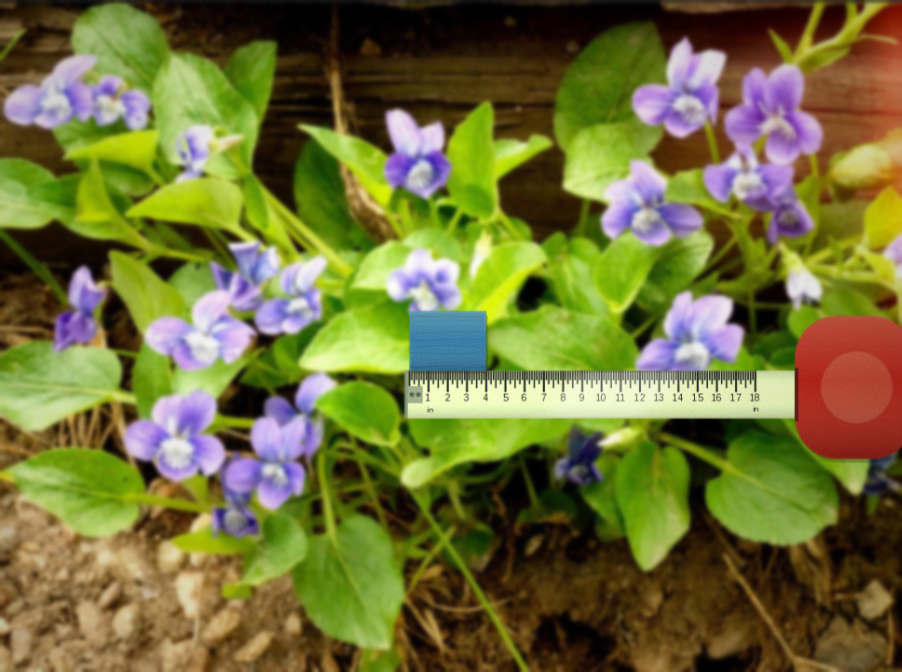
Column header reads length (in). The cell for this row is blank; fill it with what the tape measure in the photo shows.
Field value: 4 in
